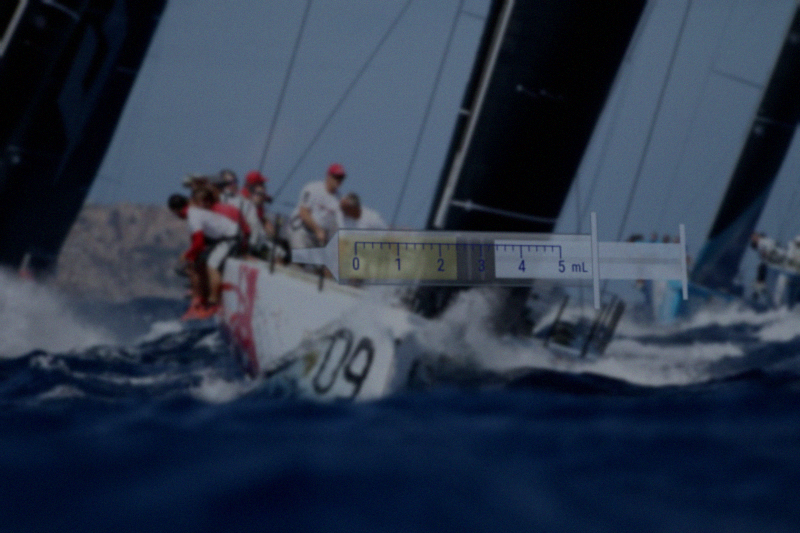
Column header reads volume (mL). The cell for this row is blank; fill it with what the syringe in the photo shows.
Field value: 2.4 mL
